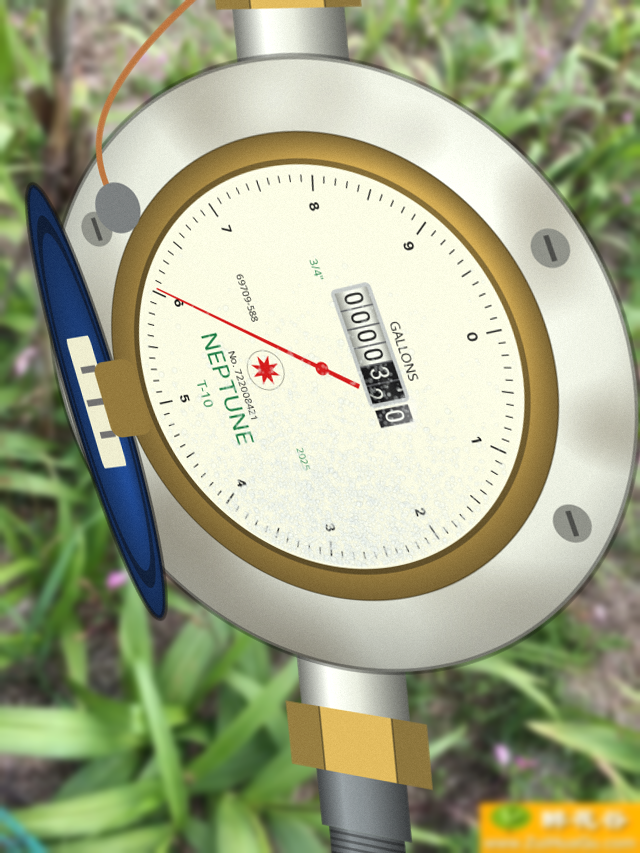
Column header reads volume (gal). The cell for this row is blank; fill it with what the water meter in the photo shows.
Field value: 316.0 gal
